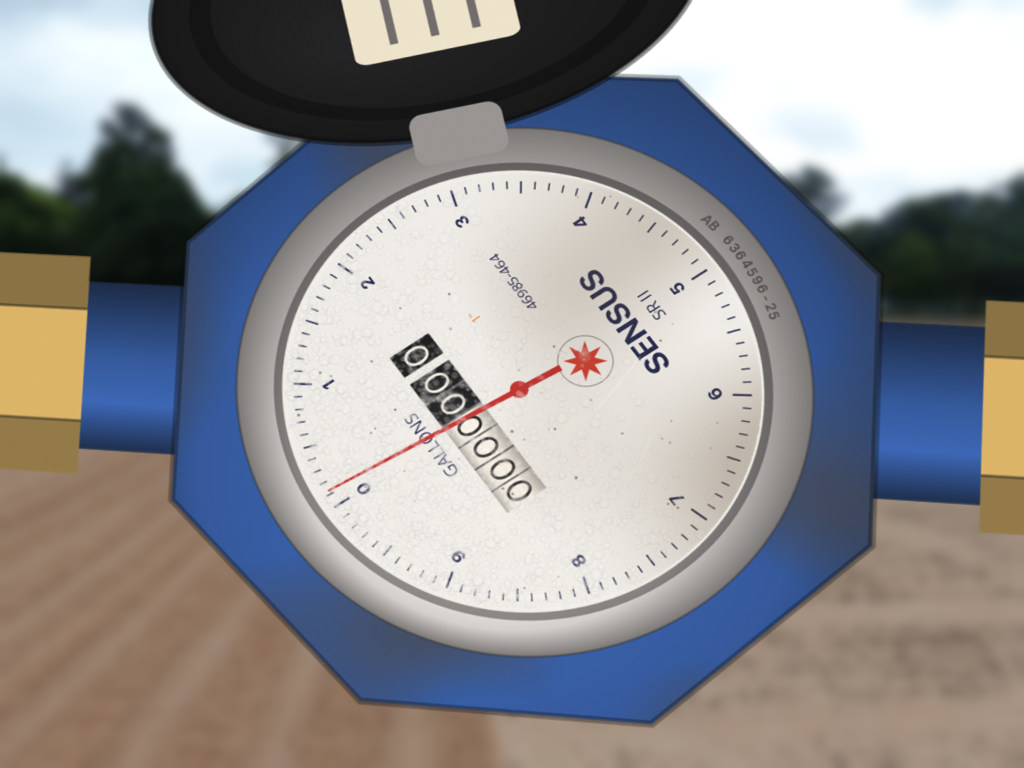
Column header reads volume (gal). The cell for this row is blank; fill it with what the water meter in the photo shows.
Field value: 0.1 gal
